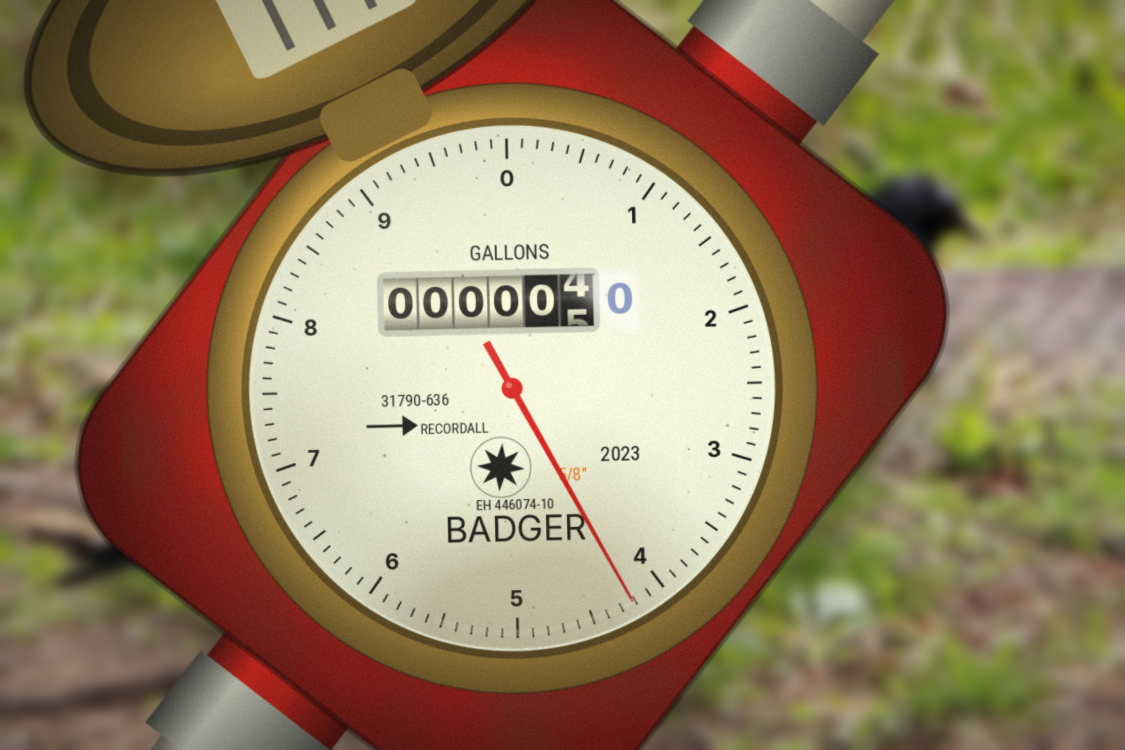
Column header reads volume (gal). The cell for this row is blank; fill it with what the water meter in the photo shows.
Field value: 44.2 gal
